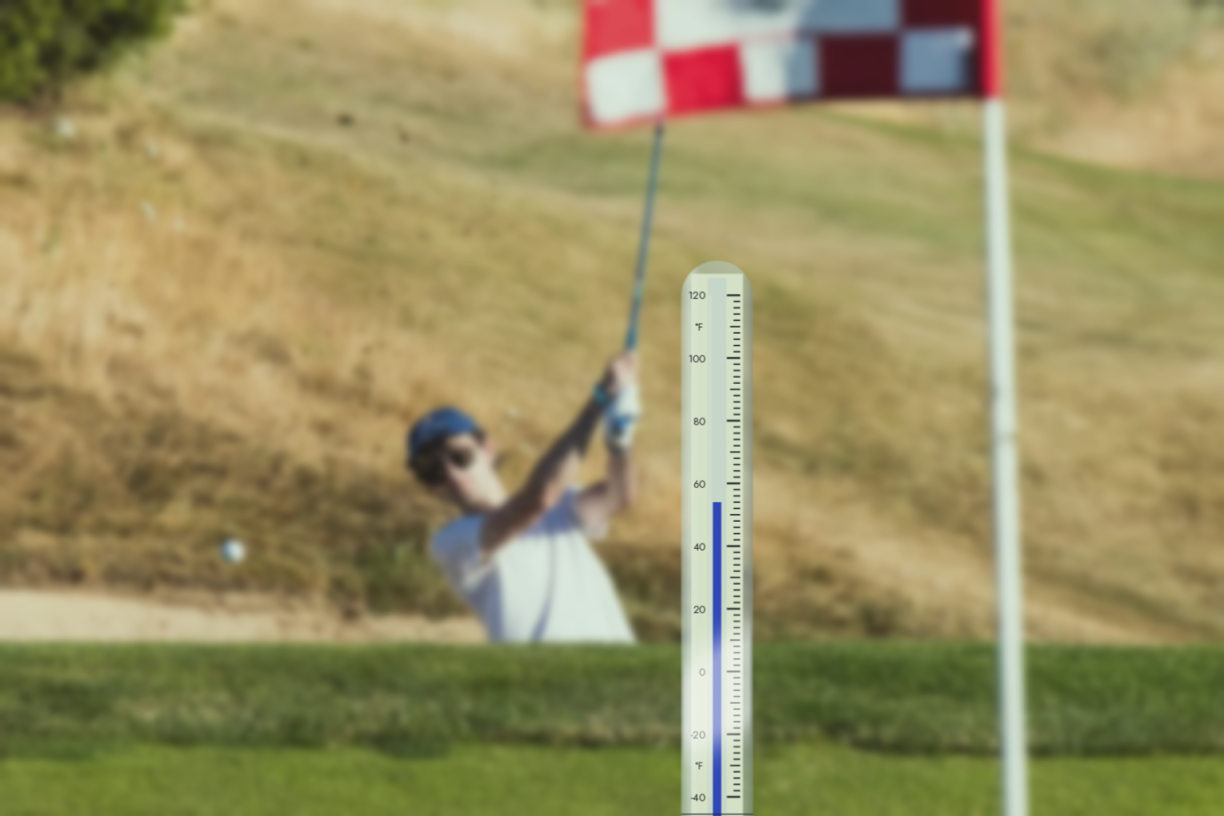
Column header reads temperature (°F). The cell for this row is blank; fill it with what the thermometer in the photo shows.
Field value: 54 °F
